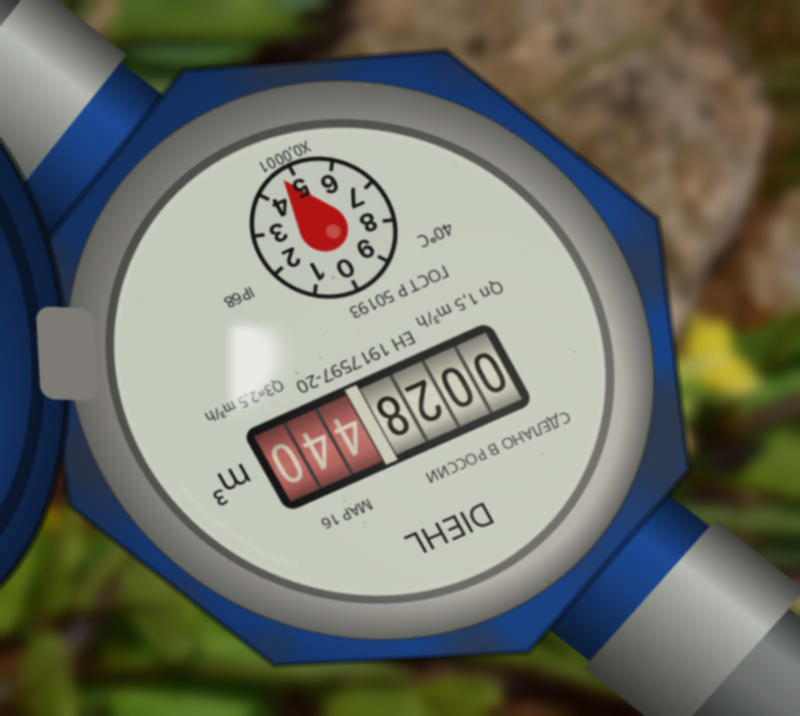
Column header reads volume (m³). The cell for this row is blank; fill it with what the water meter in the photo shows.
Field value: 28.4404 m³
